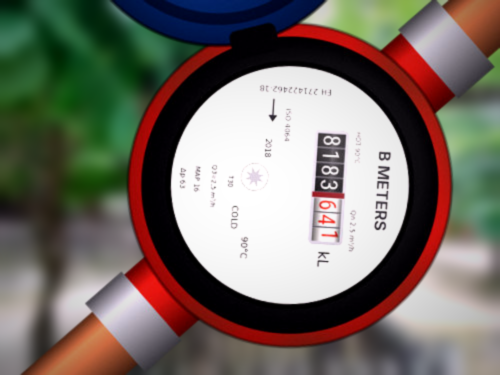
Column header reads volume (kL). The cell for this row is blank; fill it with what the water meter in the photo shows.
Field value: 8183.641 kL
